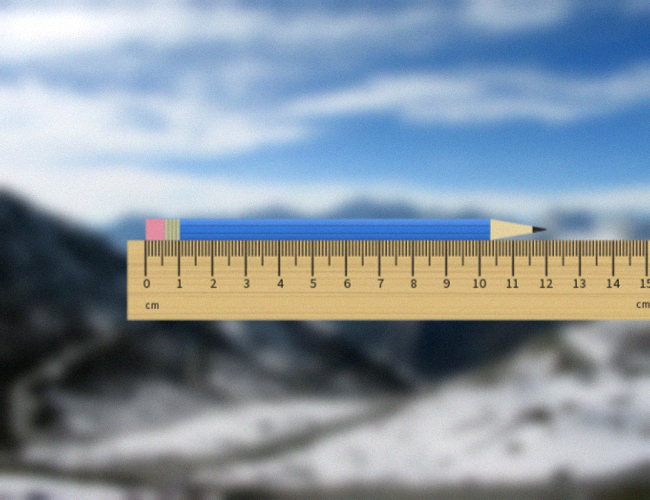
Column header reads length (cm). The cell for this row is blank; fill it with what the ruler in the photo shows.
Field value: 12 cm
